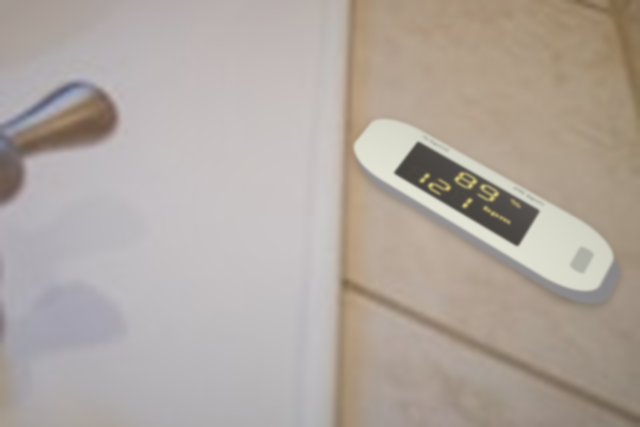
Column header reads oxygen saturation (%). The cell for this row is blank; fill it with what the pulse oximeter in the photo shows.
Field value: 89 %
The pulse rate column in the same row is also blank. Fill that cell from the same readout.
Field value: 121 bpm
